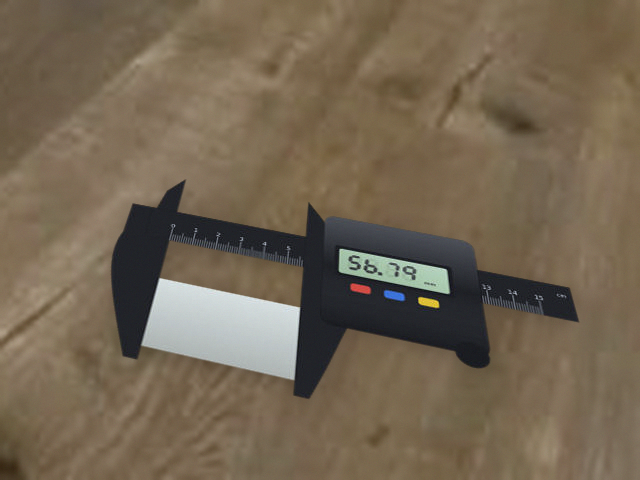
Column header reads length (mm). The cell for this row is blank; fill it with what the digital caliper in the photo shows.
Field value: 56.79 mm
